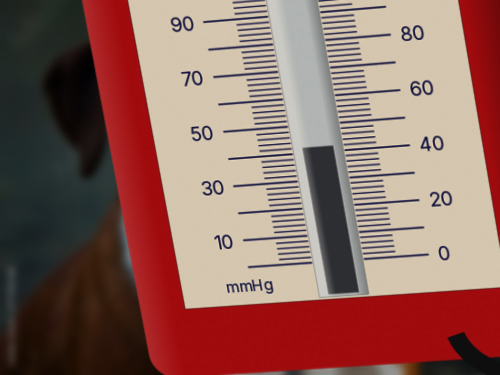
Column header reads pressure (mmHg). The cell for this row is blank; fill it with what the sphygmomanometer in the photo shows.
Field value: 42 mmHg
